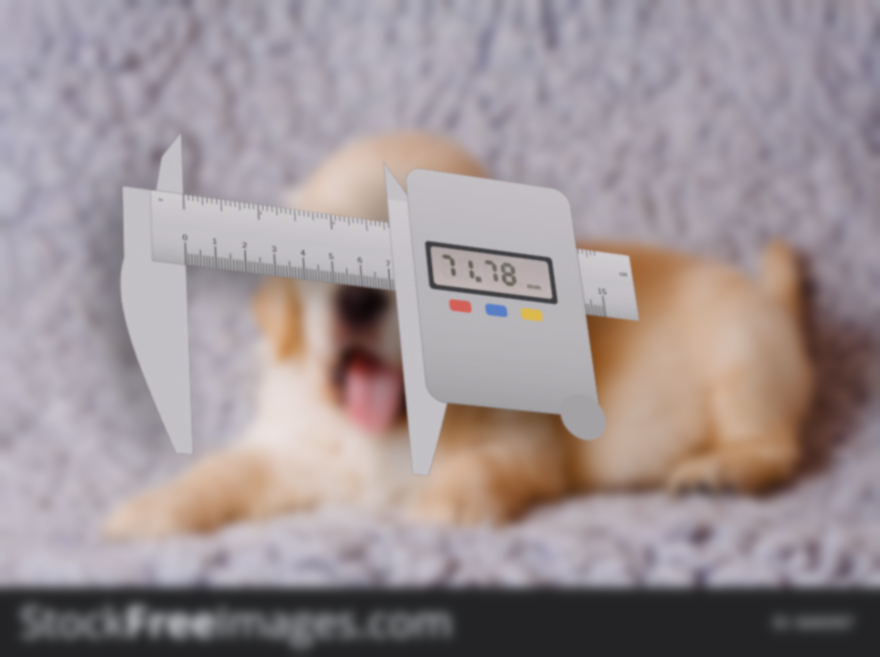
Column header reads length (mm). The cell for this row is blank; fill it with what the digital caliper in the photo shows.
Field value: 71.78 mm
